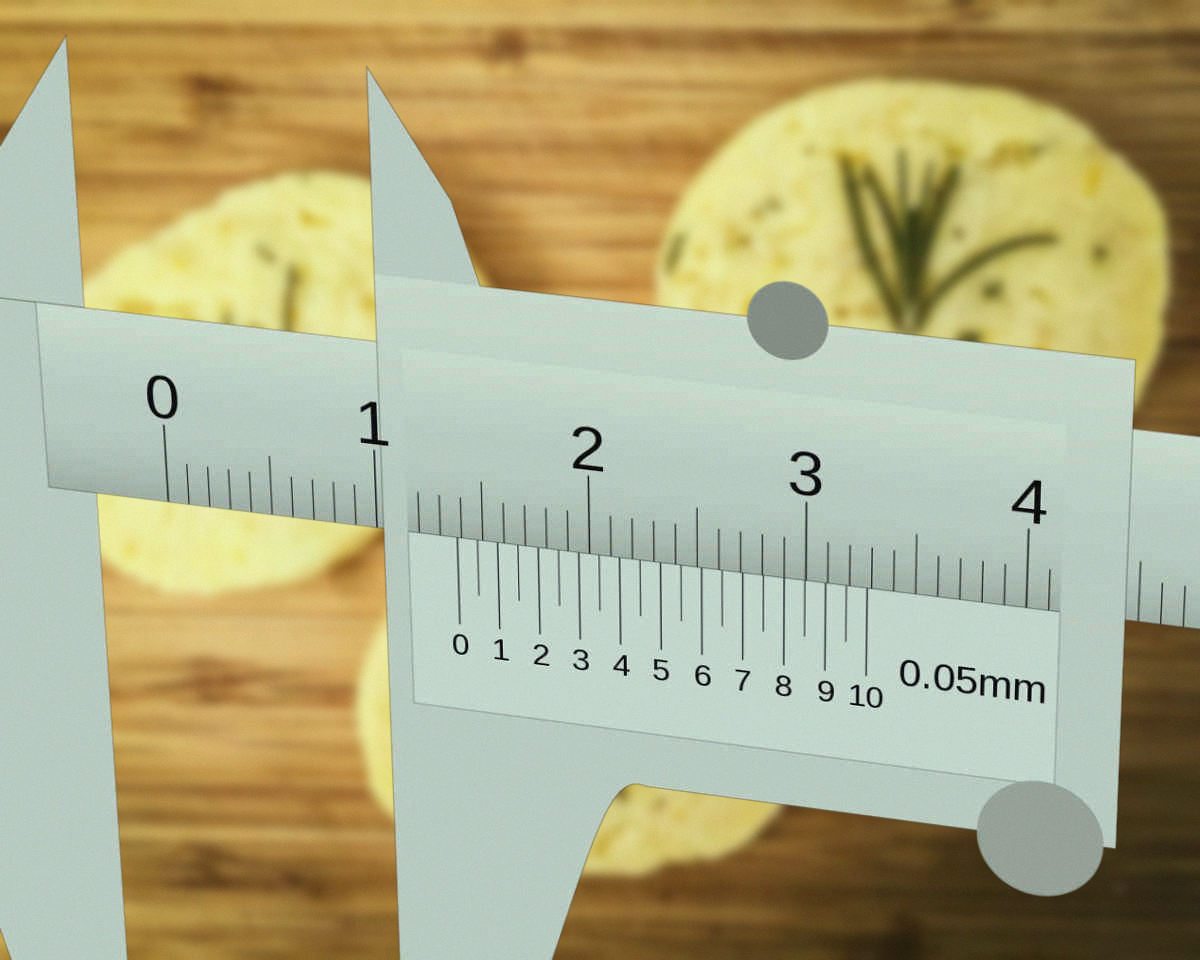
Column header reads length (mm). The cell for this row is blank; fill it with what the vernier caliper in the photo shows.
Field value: 13.8 mm
